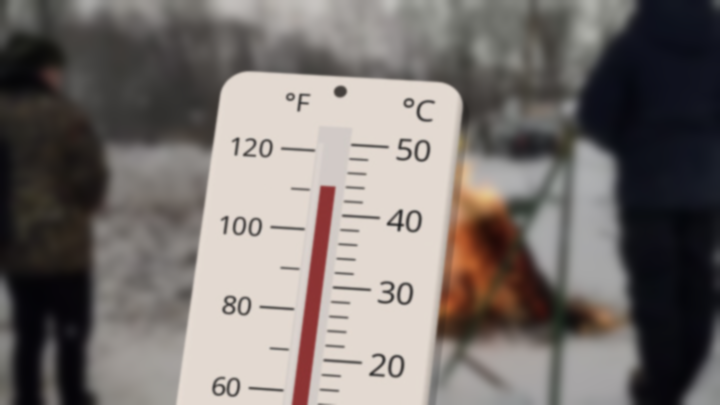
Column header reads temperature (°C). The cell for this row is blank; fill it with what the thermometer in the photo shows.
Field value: 44 °C
